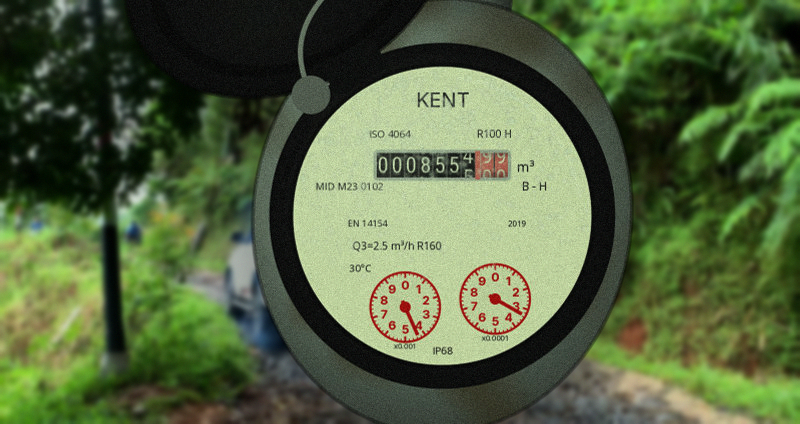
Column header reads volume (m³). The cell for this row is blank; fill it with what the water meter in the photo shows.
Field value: 8554.9943 m³
